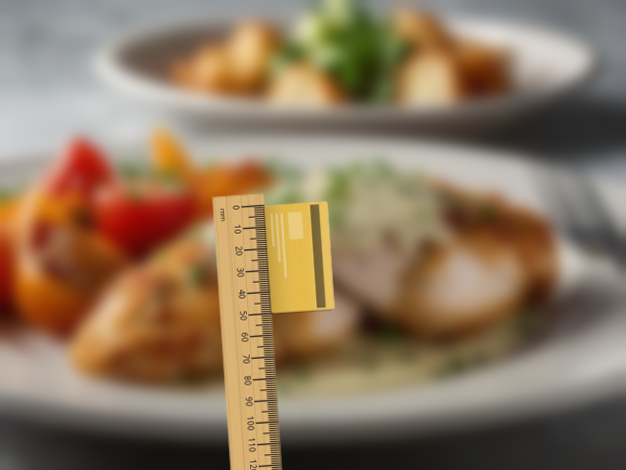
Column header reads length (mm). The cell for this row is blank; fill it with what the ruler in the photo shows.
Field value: 50 mm
